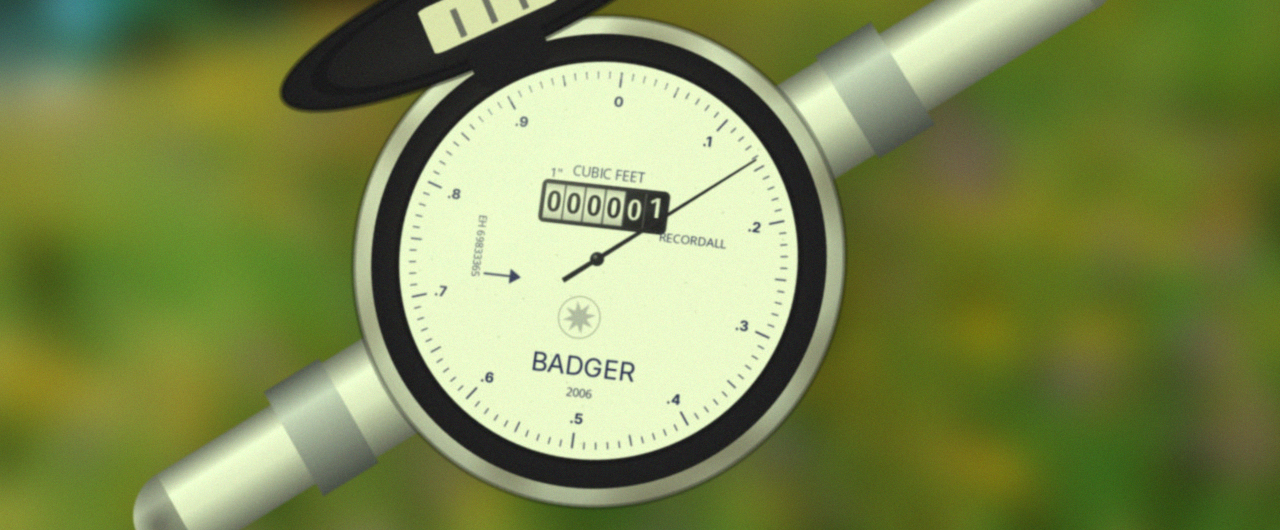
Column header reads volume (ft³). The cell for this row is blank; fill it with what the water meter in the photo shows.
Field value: 1.14 ft³
